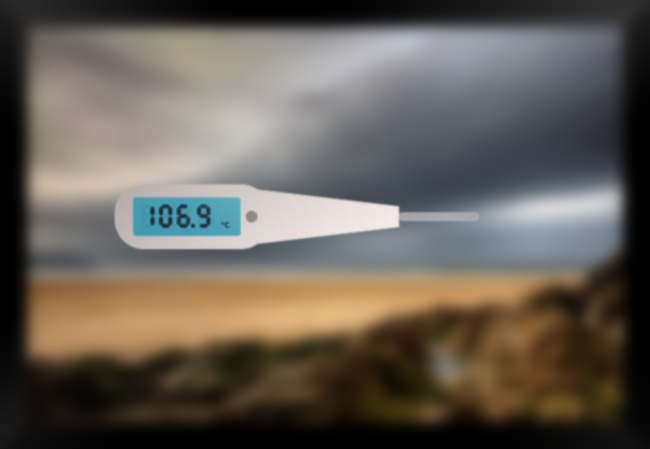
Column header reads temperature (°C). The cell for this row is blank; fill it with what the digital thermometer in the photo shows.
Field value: 106.9 °C
